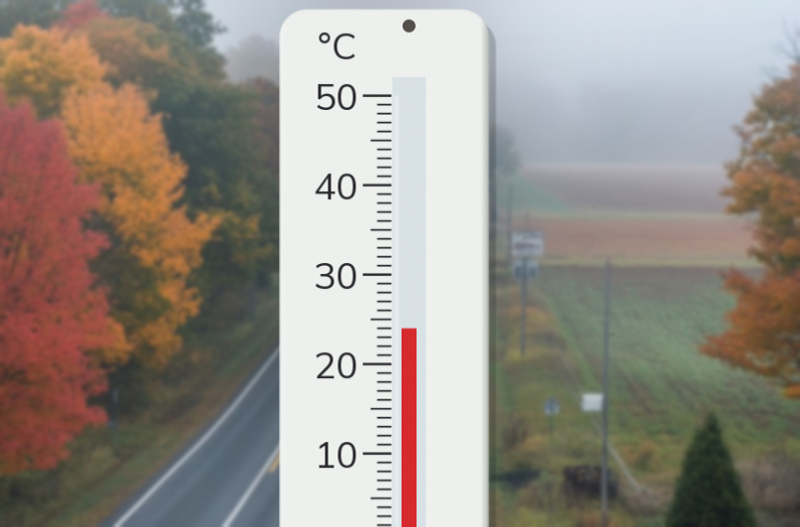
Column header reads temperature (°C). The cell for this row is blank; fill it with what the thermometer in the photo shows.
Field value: 24 °C
